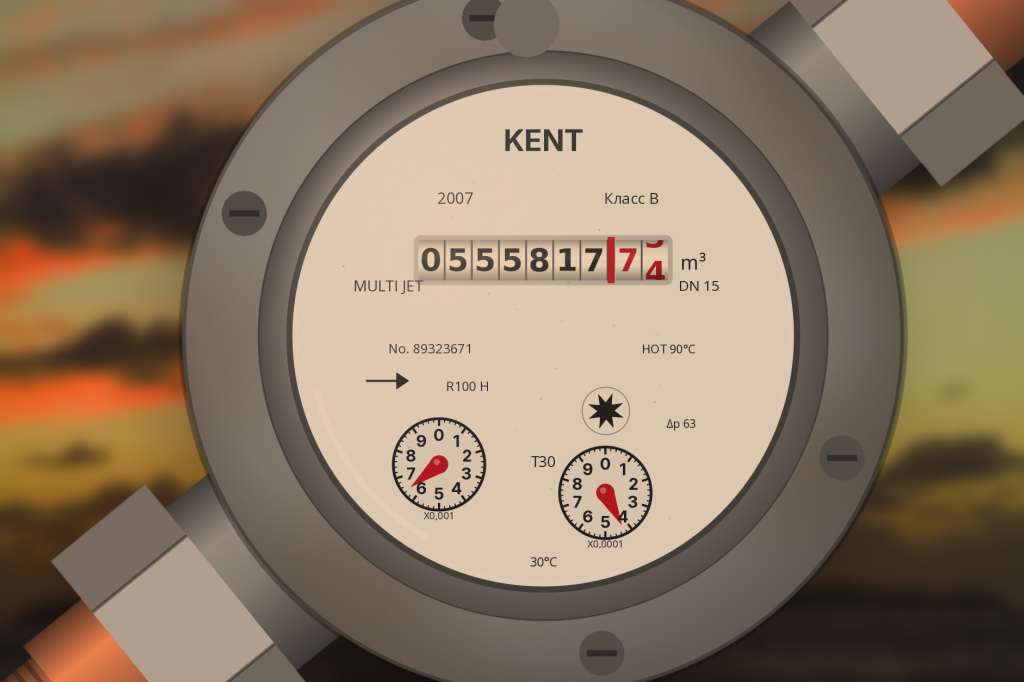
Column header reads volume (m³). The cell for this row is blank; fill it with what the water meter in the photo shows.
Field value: 555817.7364 m³
